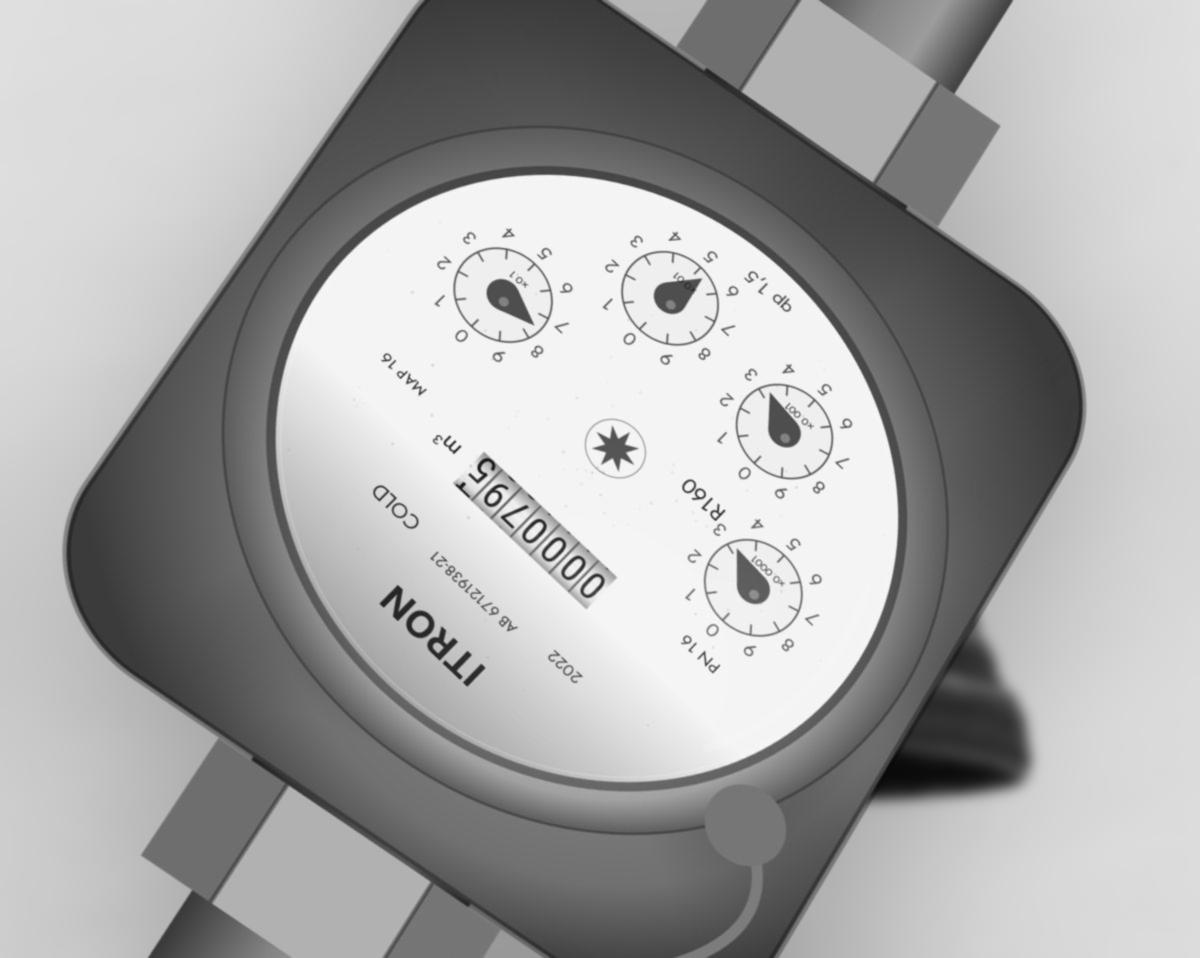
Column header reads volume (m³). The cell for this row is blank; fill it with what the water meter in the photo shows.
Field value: 794.7533 m³
